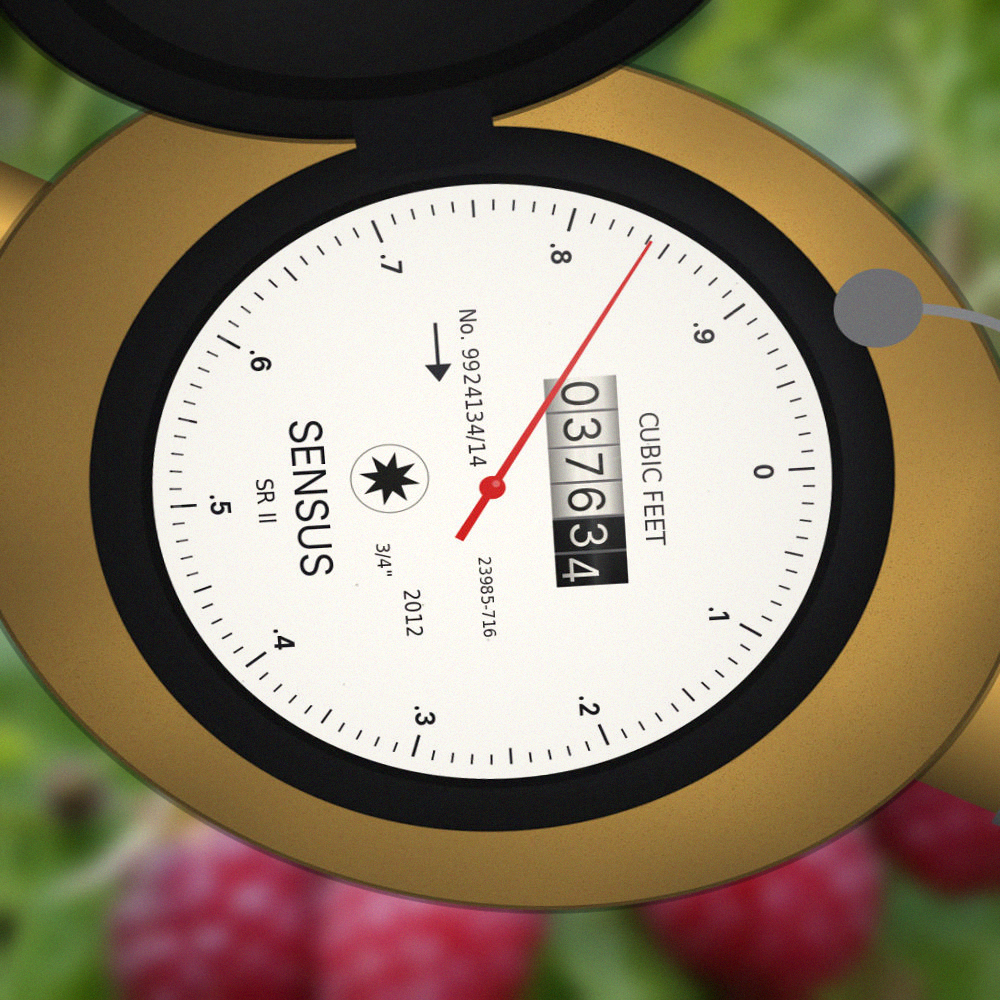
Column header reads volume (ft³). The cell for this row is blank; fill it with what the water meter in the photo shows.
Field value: 37633.84 ft³
